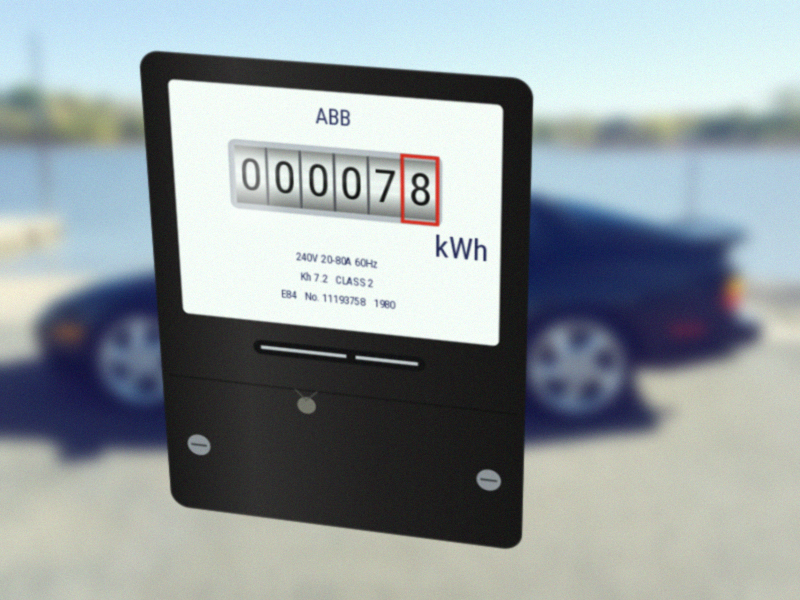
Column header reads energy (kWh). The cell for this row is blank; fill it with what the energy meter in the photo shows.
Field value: 7.8 kWh
